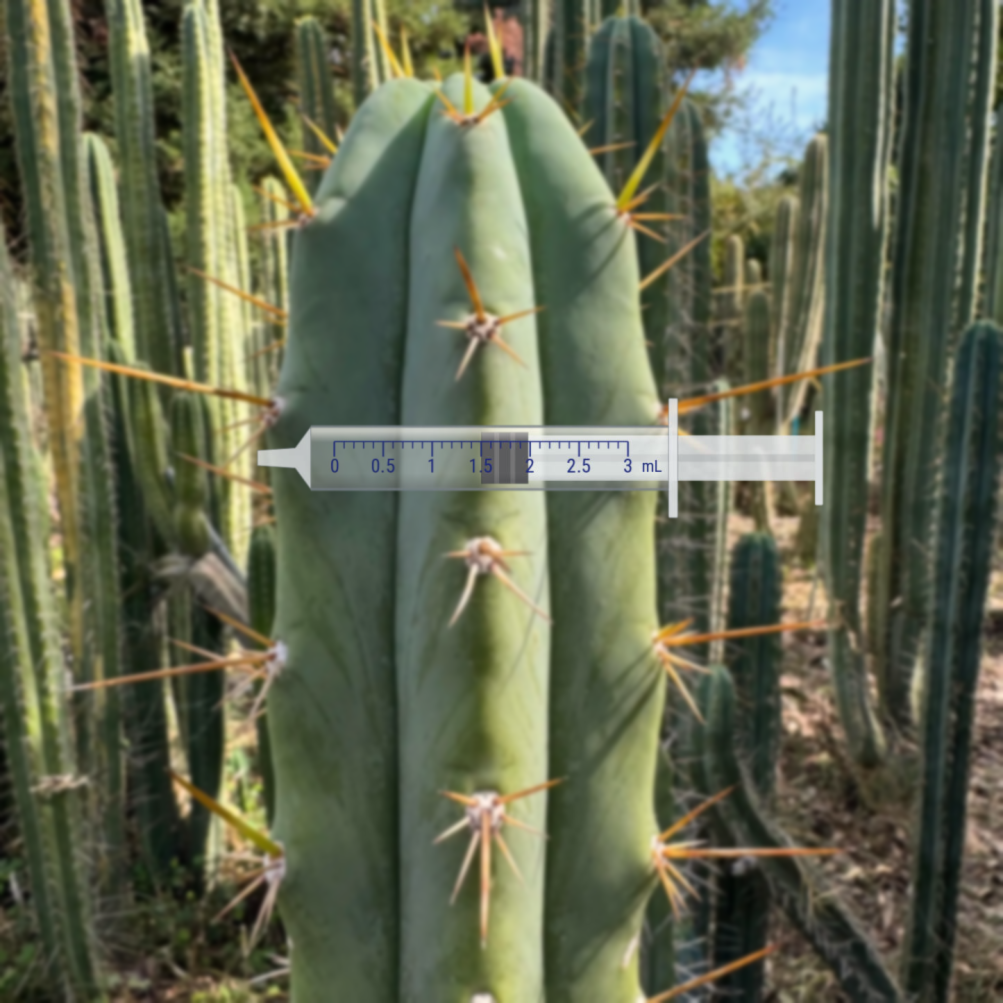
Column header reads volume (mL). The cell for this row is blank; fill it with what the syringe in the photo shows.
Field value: 1.5 mL
